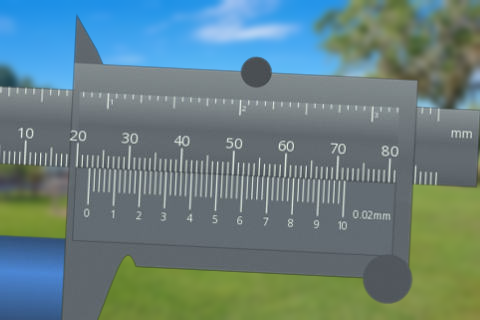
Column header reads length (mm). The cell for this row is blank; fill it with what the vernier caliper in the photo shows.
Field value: 22.5 mm
